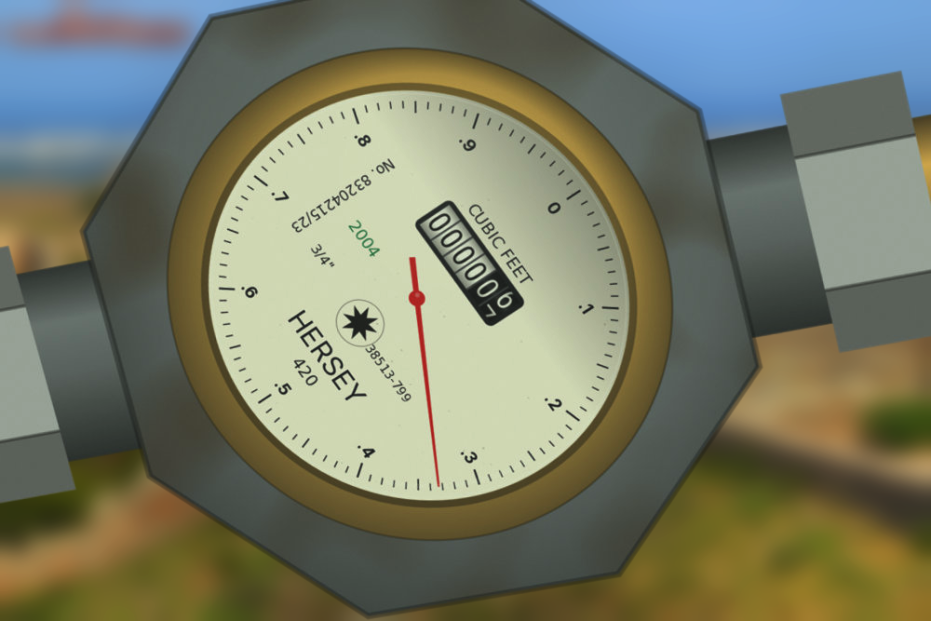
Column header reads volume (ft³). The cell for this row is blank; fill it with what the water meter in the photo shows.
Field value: 6.33 ft³
